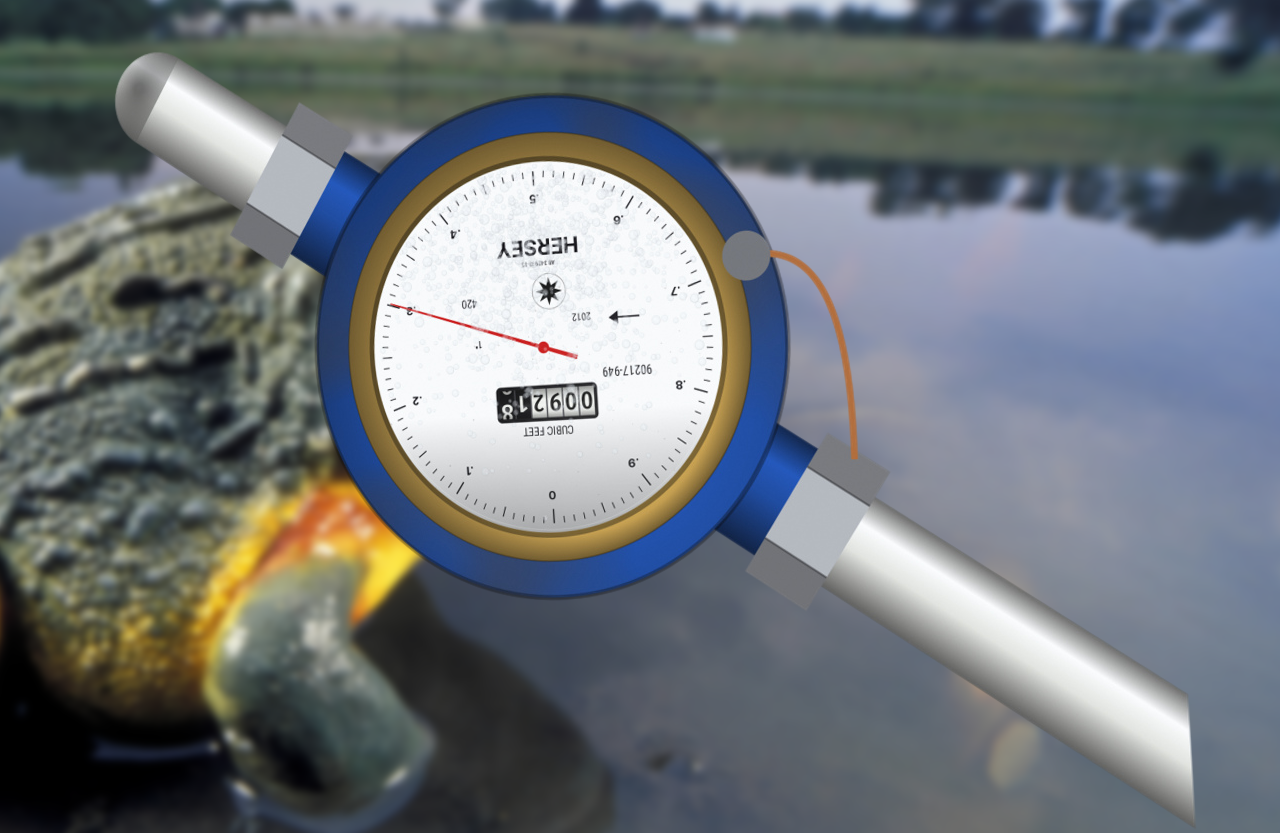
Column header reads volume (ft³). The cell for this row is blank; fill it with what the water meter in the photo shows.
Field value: 9218.30 ft³
